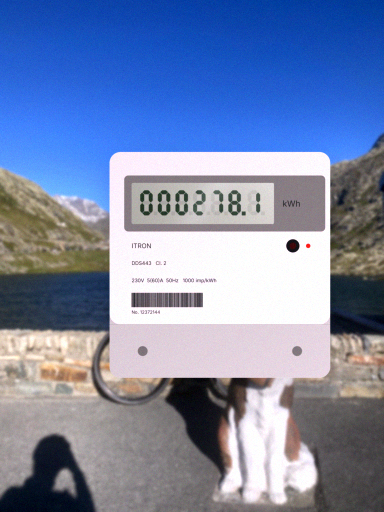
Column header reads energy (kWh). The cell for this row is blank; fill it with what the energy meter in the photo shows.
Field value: 278.1 kWh
